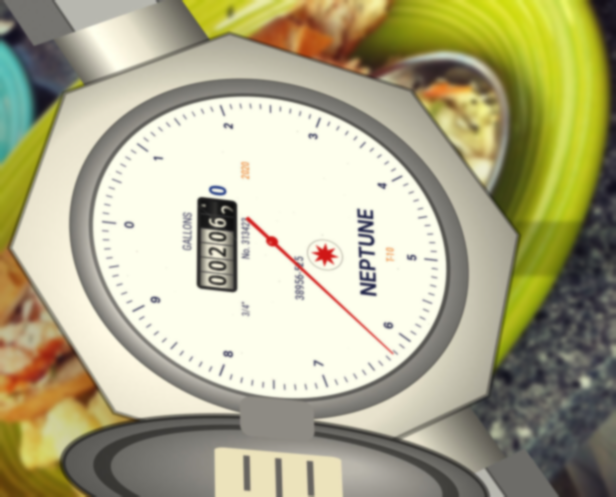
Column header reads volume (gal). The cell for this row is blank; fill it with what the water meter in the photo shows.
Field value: 20616.2 gal
